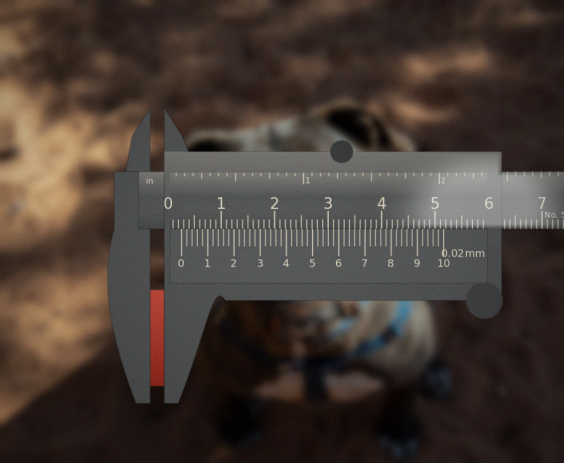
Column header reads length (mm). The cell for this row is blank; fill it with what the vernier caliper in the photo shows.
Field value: 2.6 mm
